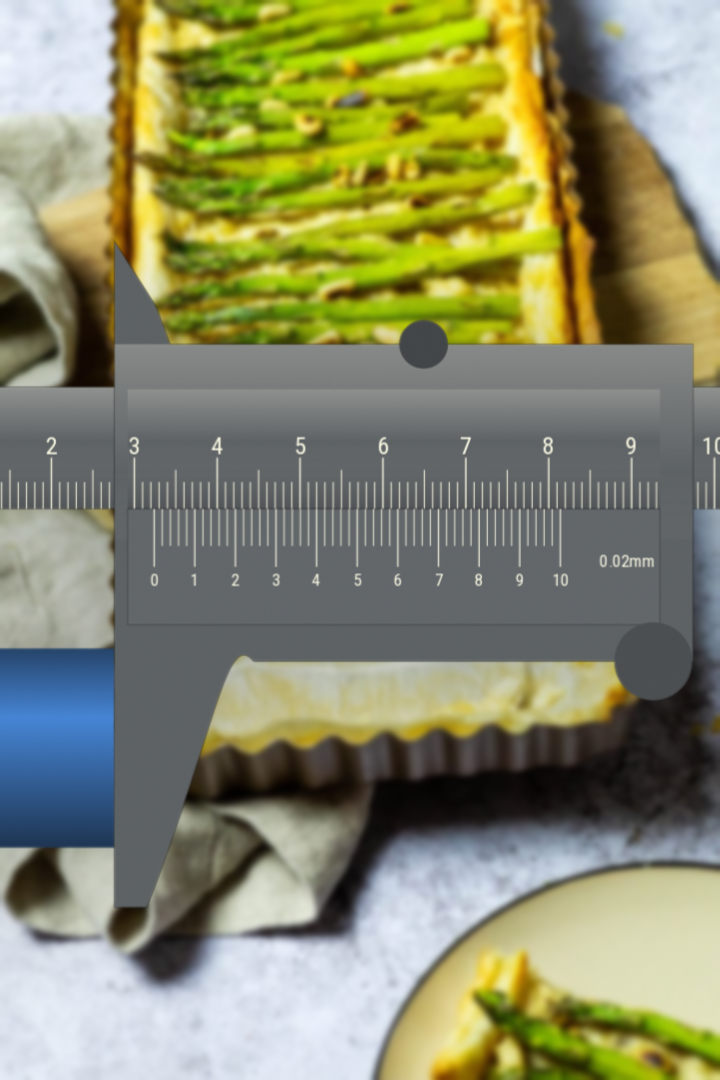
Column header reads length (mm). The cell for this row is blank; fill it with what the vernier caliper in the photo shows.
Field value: 32.4 mm
